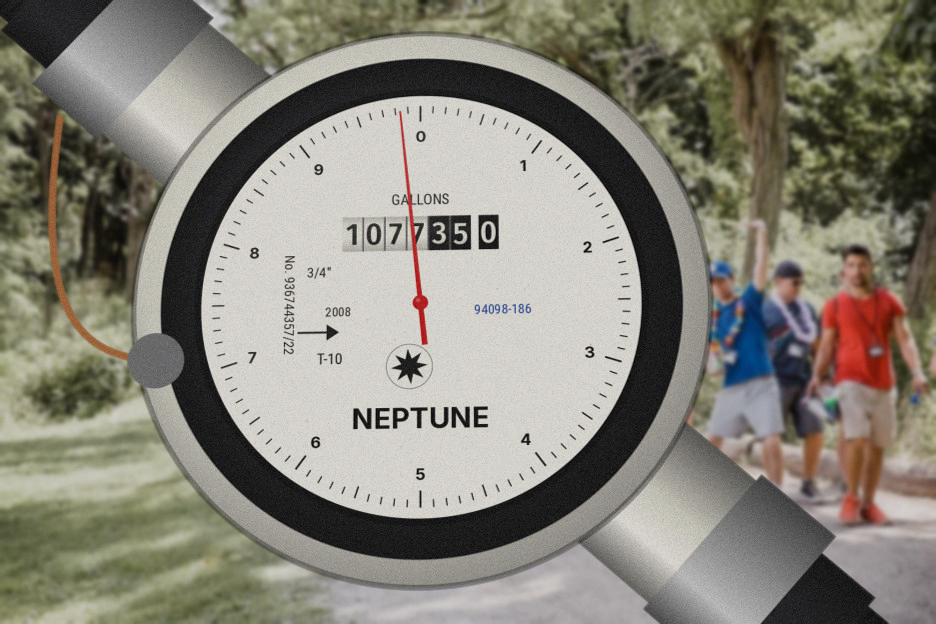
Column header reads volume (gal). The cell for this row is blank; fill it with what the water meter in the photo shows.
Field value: 1077349.8 gal
